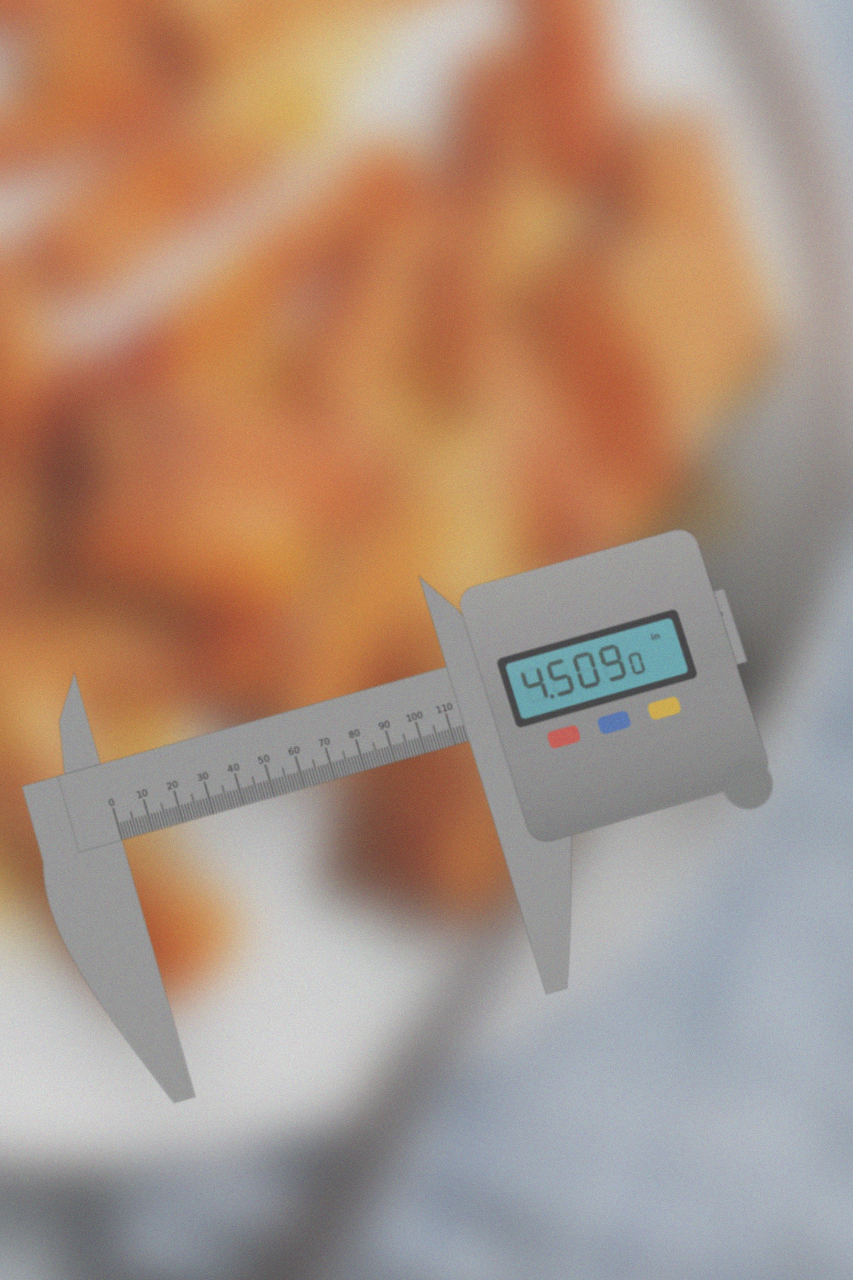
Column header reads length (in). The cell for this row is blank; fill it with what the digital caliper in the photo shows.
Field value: 4.5090 in
